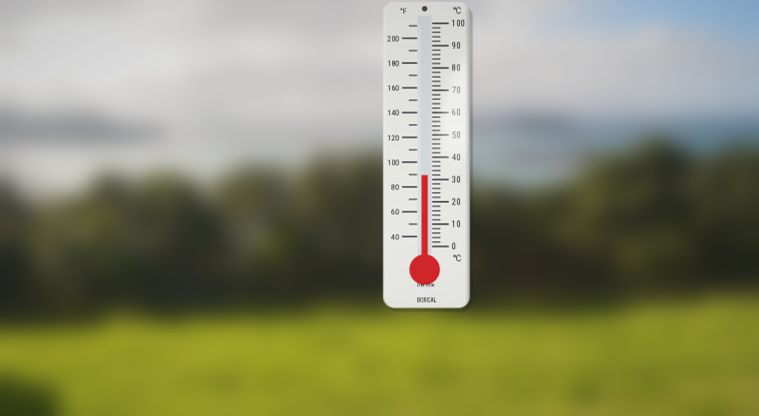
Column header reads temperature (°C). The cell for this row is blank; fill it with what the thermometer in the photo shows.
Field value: 32 °C
